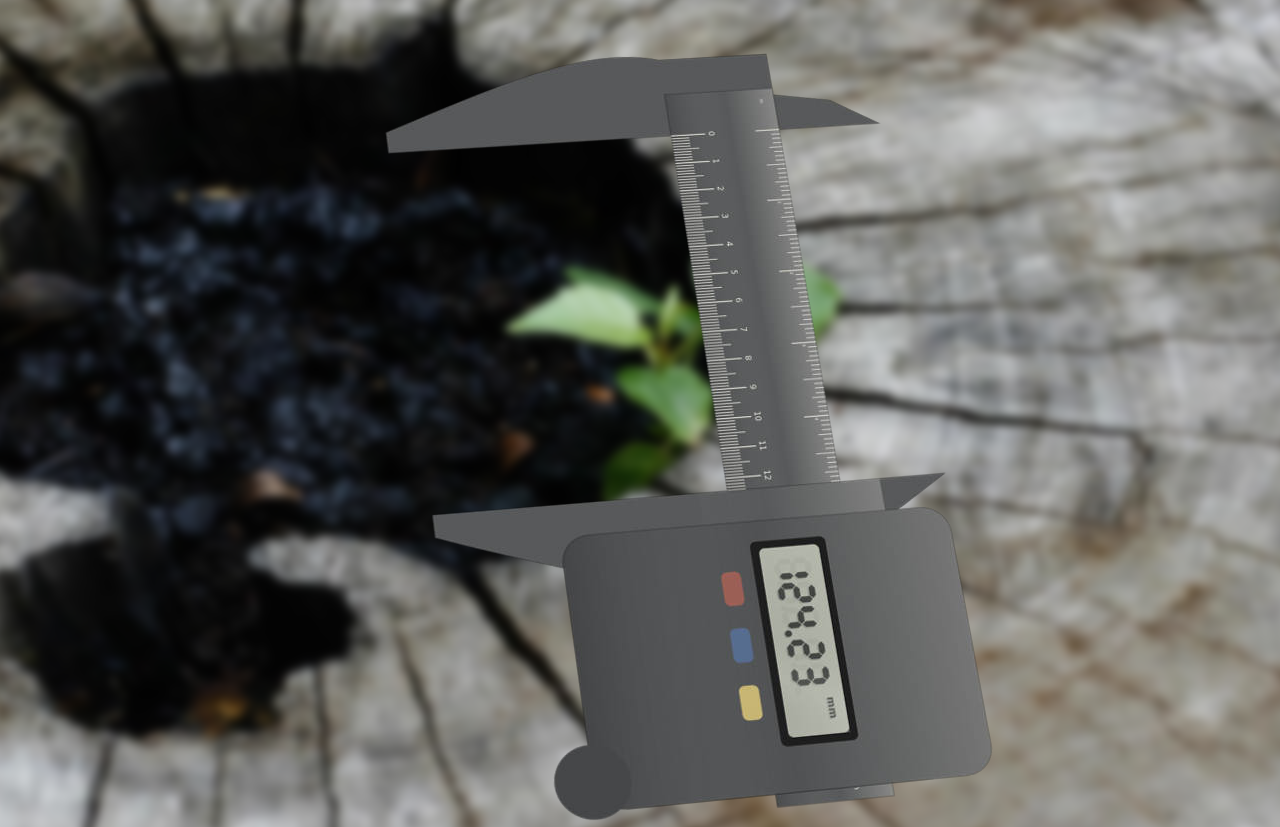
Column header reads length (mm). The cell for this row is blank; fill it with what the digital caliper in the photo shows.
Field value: 124.23 mm
